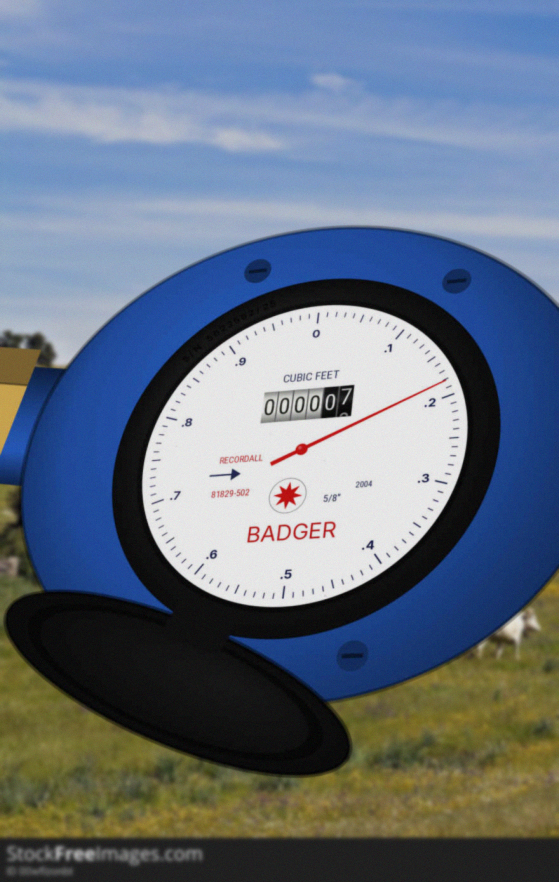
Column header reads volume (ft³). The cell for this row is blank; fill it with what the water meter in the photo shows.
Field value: 7.18 ft³
